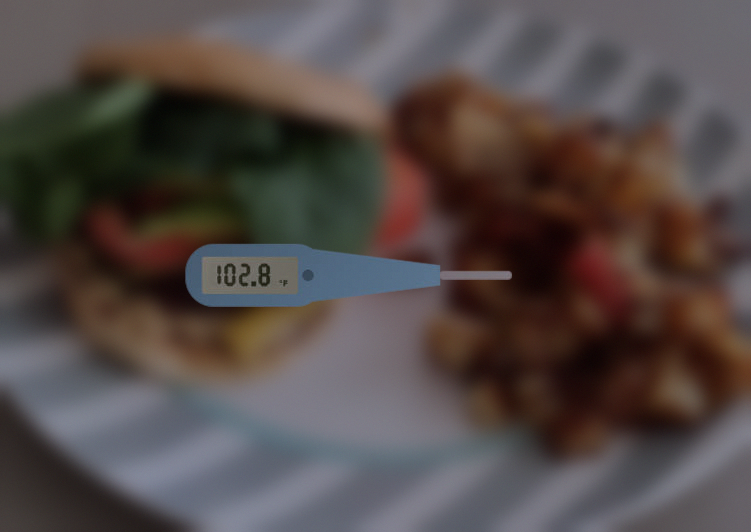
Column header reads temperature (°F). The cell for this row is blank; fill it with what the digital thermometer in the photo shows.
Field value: 102.8 °F
